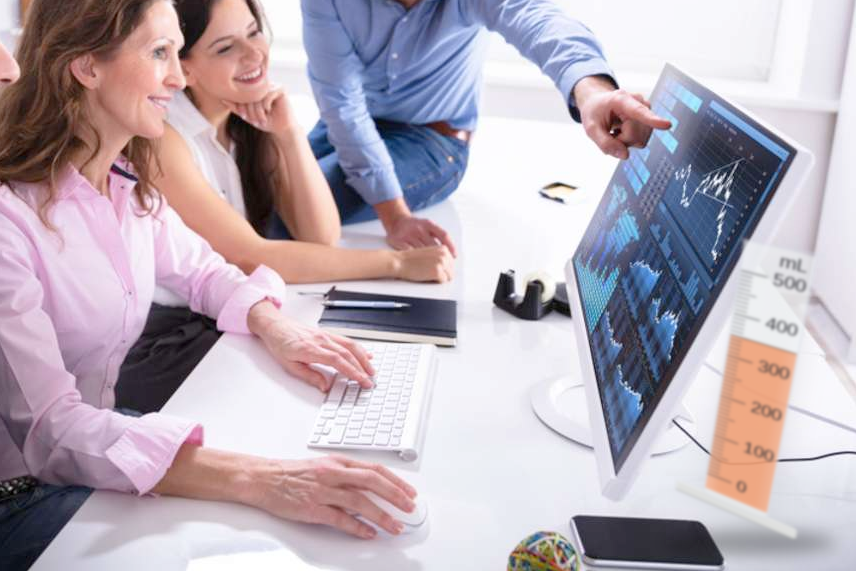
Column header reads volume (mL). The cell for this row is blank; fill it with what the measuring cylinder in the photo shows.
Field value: 350 mL
